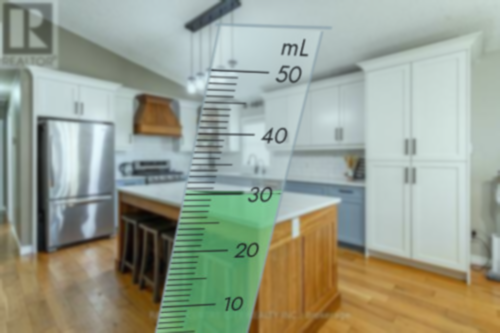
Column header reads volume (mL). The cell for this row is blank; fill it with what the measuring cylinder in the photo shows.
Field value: 30 mL
